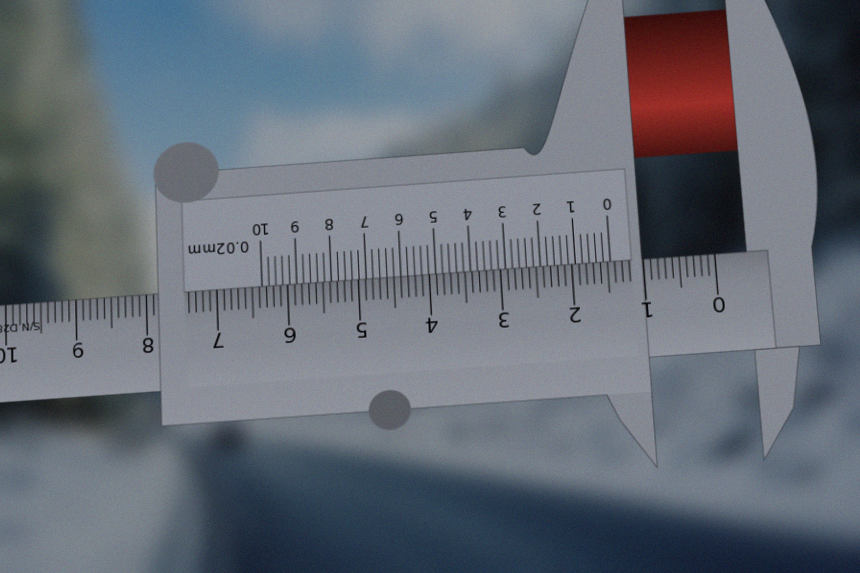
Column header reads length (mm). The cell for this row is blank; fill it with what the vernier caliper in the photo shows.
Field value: 14.6 mm
